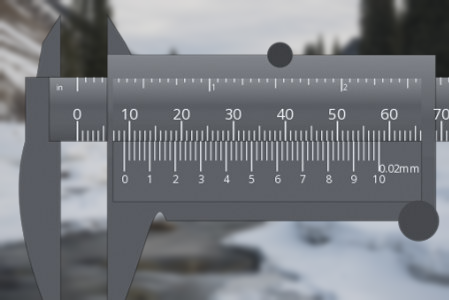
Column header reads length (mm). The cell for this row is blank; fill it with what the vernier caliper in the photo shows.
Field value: 9.0 mm
